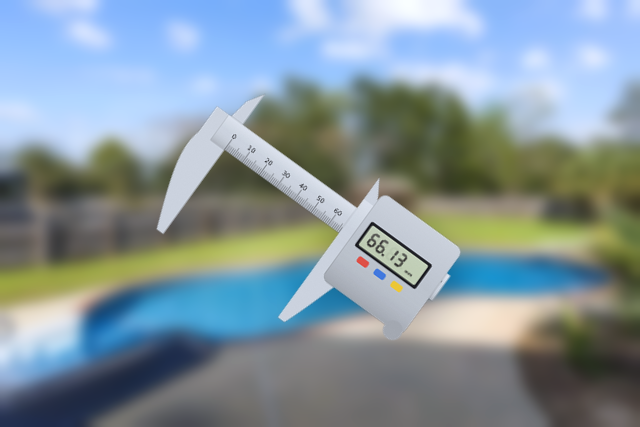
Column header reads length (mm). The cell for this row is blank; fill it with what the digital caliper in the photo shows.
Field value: 66.13 mm
